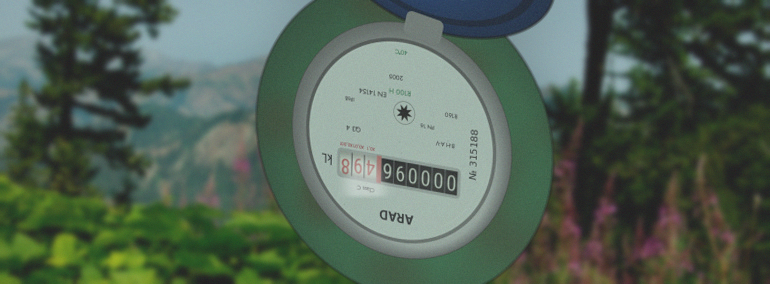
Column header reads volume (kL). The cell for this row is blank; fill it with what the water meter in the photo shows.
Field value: 96.498 kL
